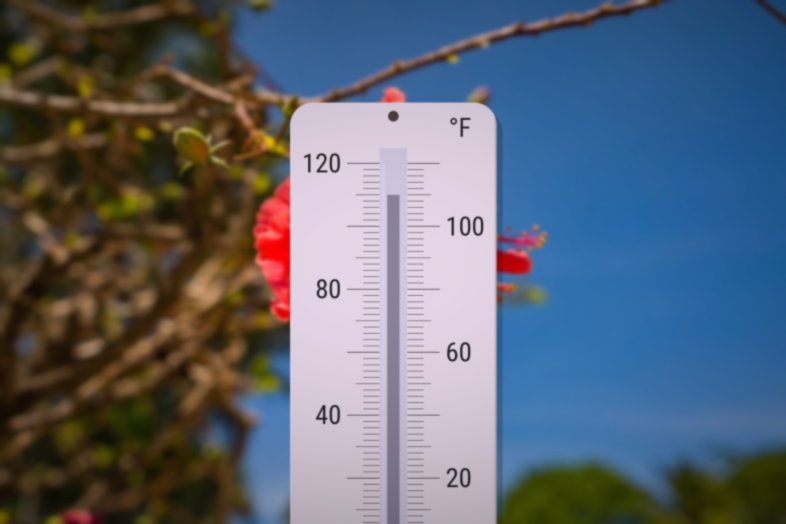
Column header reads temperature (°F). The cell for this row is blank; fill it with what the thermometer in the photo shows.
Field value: 110 °F
